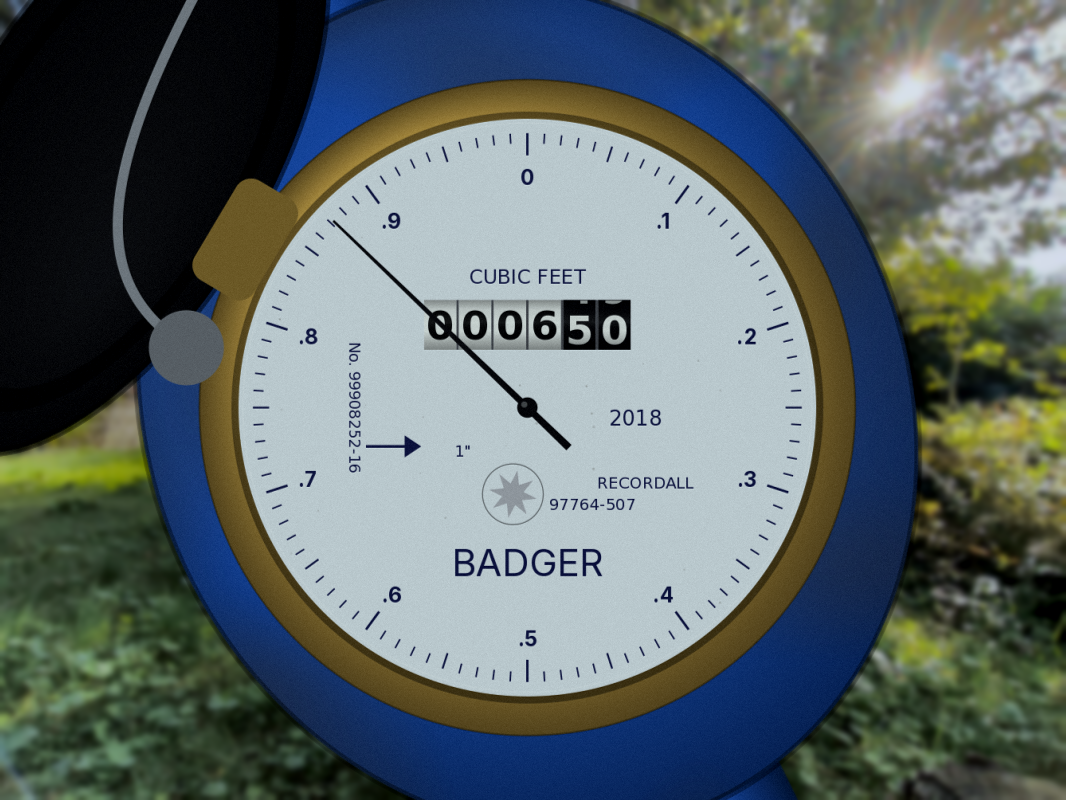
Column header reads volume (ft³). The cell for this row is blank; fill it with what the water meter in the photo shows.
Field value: 649.87 ft³
